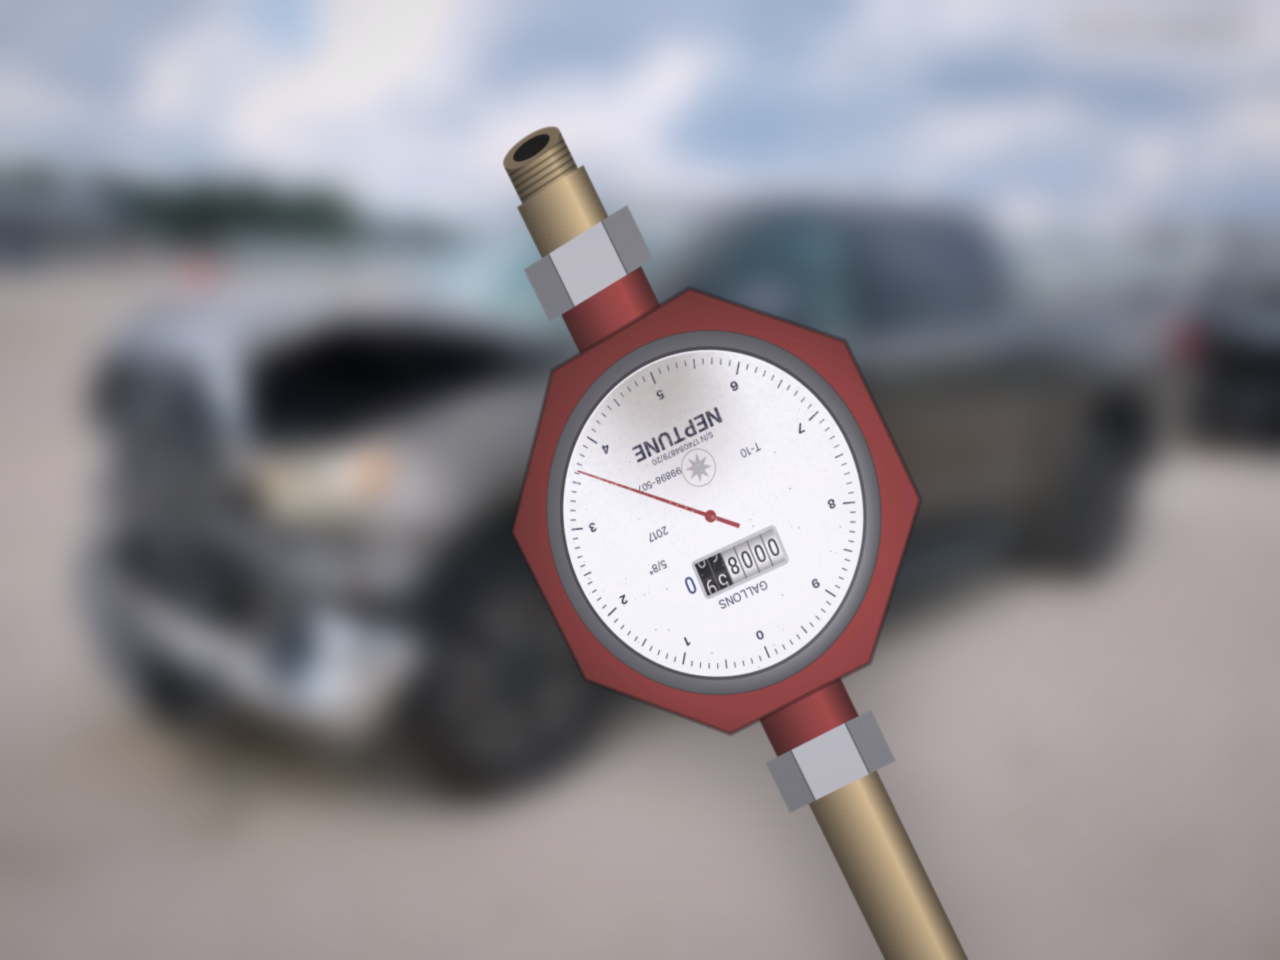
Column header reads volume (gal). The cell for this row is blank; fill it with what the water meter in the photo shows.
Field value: 8593.6 gal
